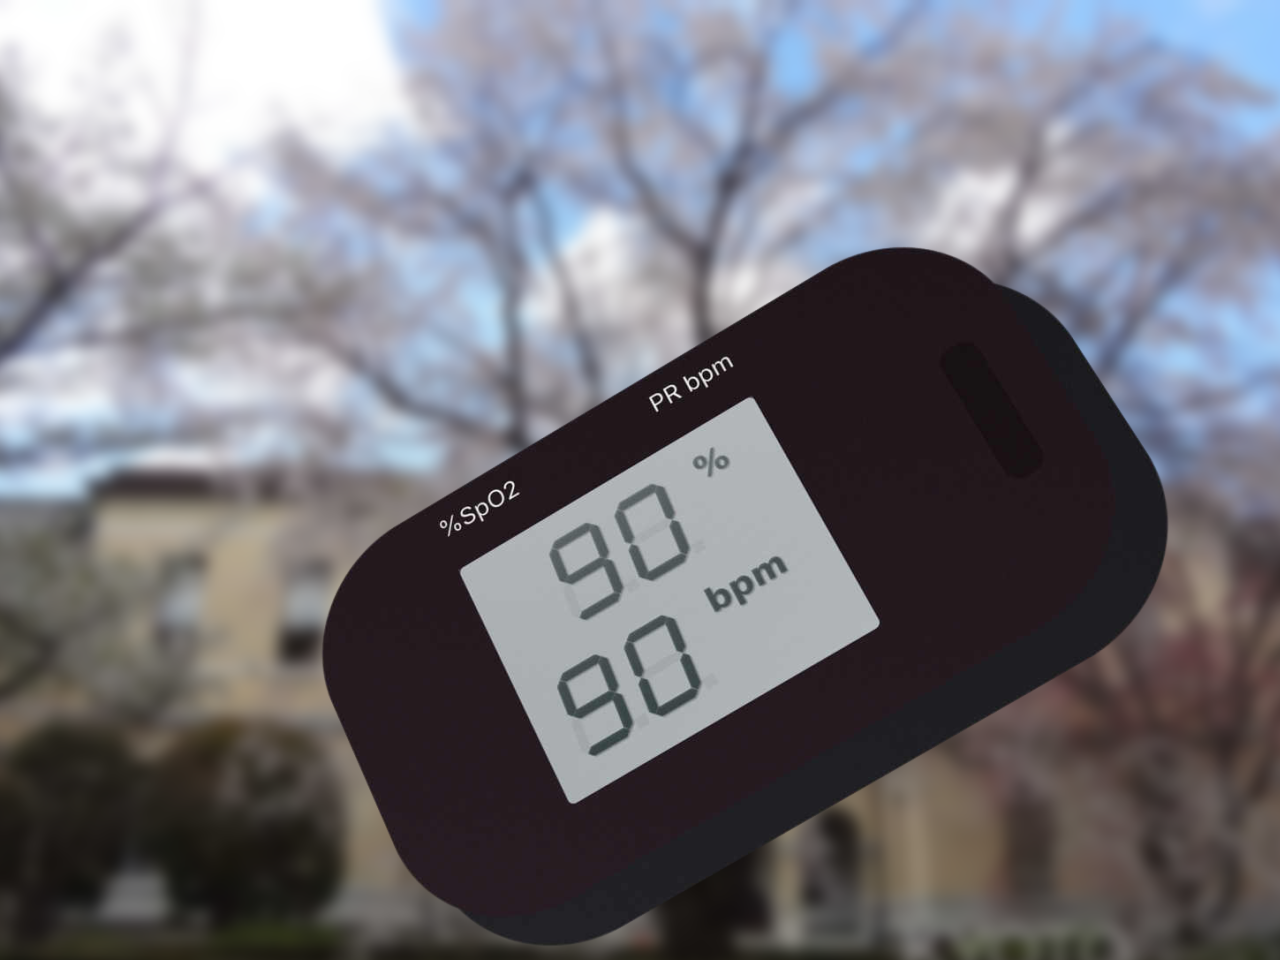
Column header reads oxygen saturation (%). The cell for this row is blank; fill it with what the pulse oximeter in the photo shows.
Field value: 90 %
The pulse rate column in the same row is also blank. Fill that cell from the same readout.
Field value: 90 bpm
